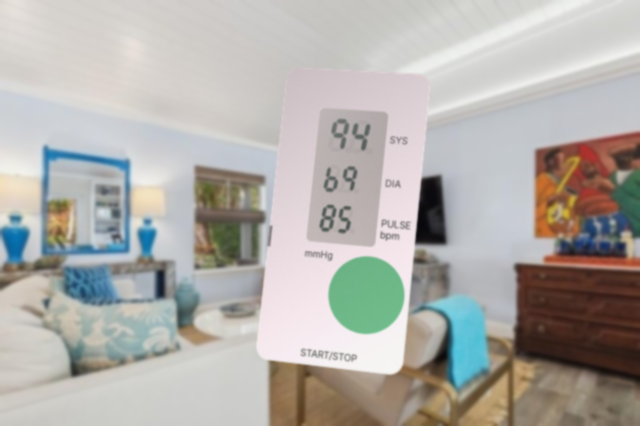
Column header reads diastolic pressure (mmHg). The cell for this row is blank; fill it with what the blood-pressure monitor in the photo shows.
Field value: 69 mmHg
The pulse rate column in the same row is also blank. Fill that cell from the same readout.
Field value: 85 bpm
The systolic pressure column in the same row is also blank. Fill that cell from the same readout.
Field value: 94 mmHg
